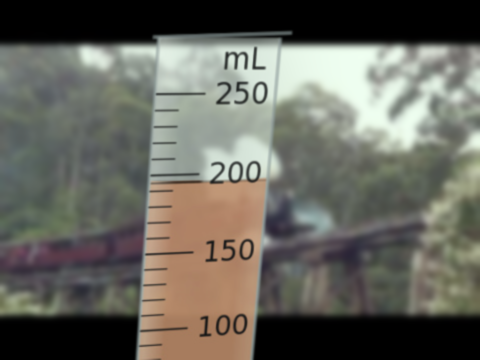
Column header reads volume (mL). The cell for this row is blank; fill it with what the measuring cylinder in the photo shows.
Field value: 195 mL
